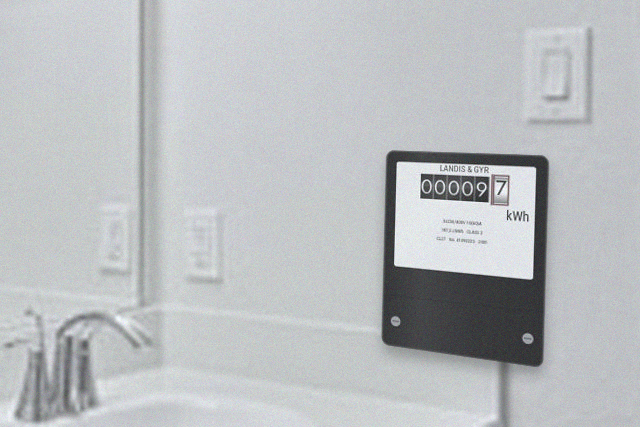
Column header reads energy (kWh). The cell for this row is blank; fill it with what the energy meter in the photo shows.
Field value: 9.7 kWh
